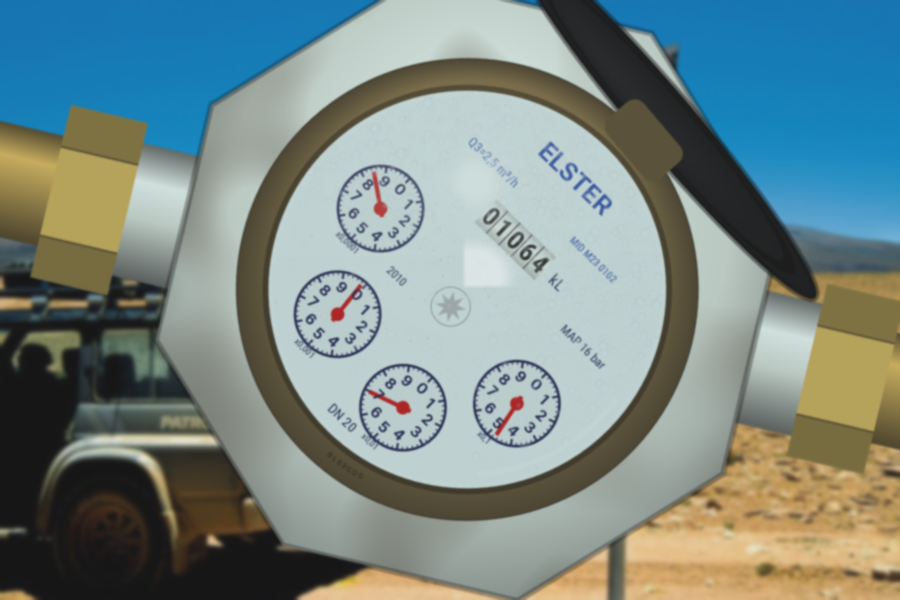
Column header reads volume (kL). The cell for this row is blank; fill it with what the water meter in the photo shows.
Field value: 1064.4698 kL
